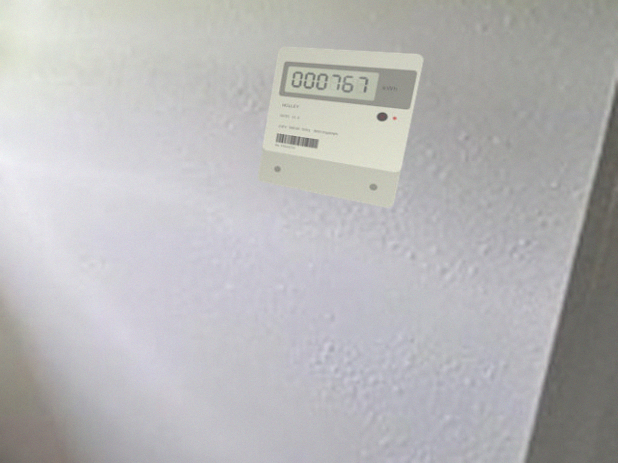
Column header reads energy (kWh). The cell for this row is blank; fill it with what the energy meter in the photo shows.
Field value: 767 kWh
